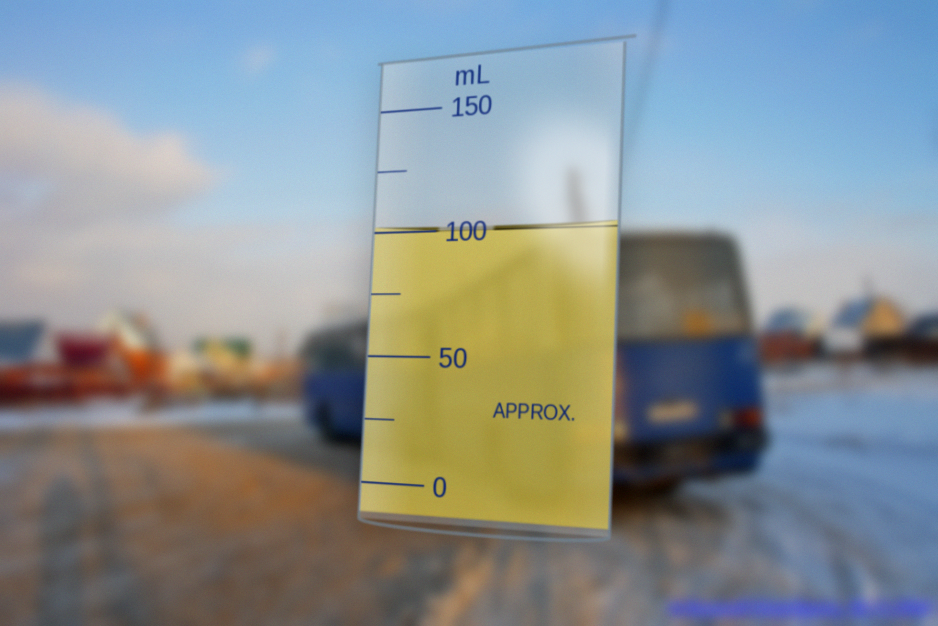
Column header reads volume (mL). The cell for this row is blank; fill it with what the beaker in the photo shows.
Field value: 100 mL
